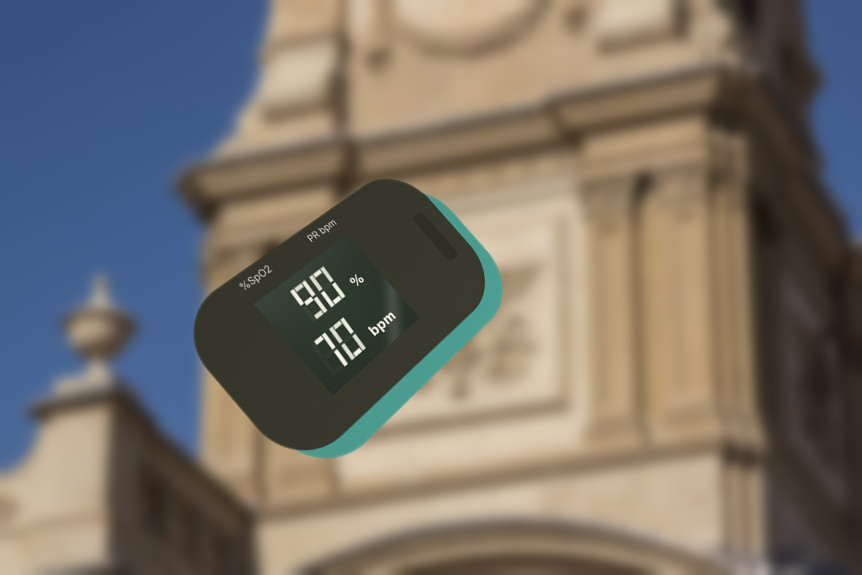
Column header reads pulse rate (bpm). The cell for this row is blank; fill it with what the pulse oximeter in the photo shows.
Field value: 70 bpm
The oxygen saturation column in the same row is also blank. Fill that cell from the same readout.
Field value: 90 %
